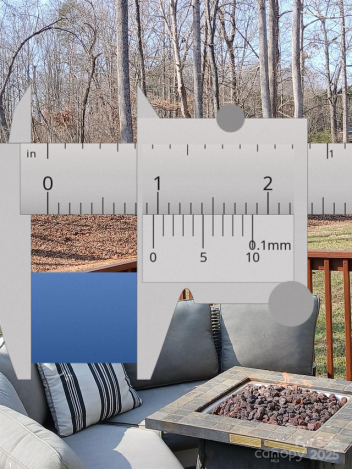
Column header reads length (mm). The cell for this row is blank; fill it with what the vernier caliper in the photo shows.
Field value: 9.6 mm
